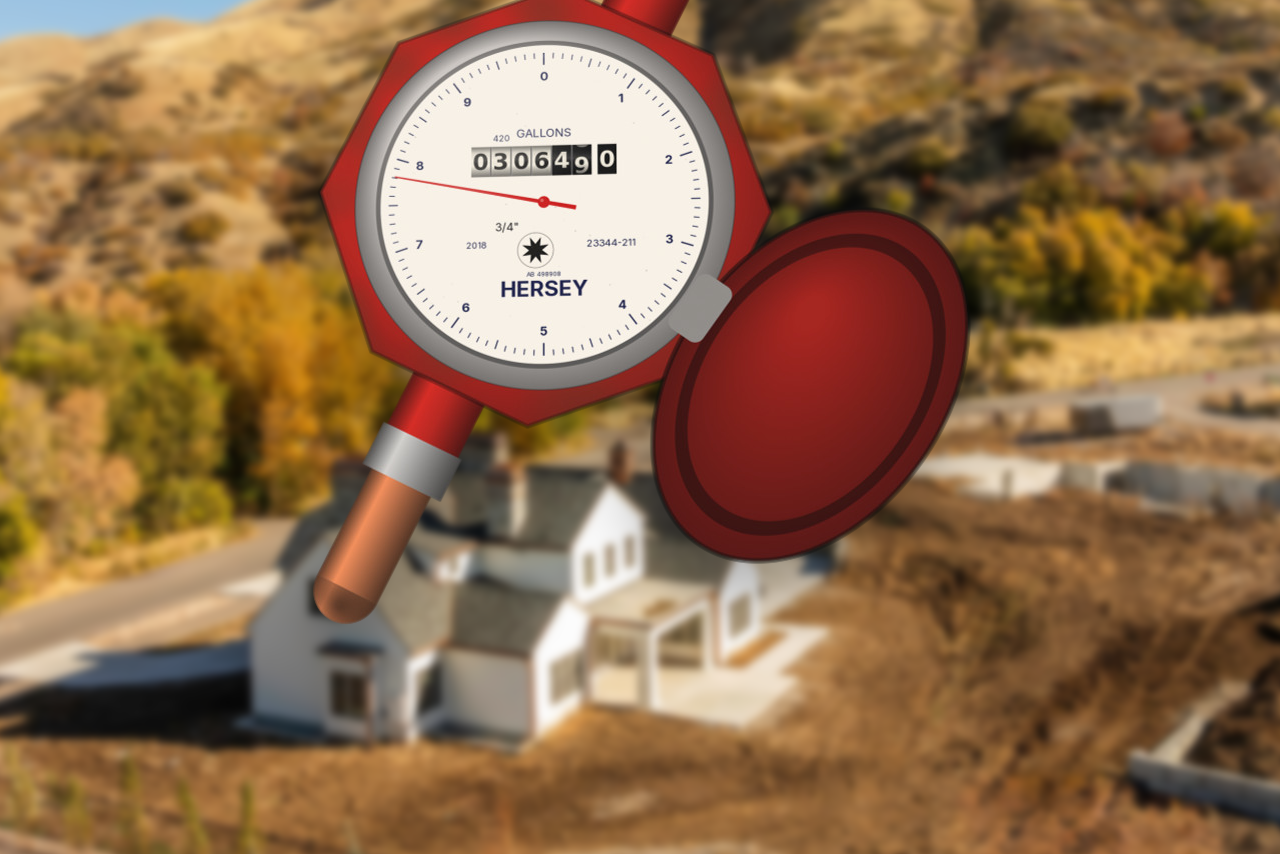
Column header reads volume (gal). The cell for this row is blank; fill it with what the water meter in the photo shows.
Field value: 306487.8 gal
